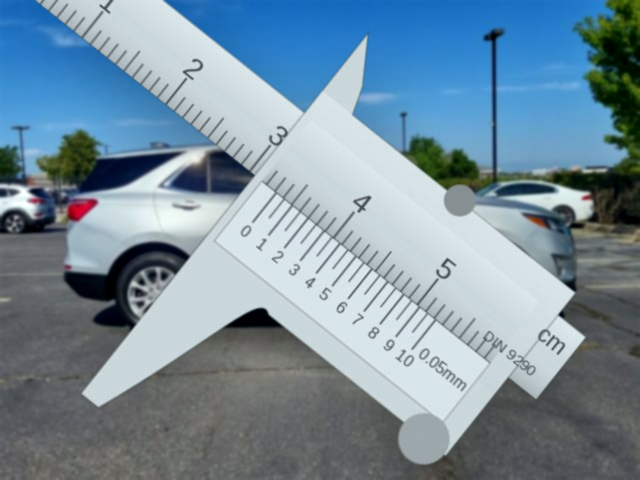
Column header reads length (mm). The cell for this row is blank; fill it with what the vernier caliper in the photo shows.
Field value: 33.2 mm
